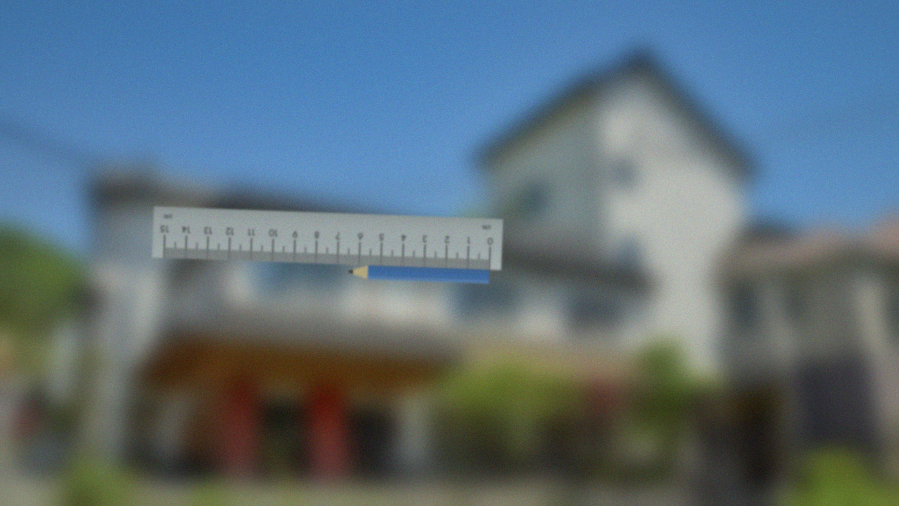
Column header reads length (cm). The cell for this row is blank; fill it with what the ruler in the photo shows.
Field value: 6.5 cm
